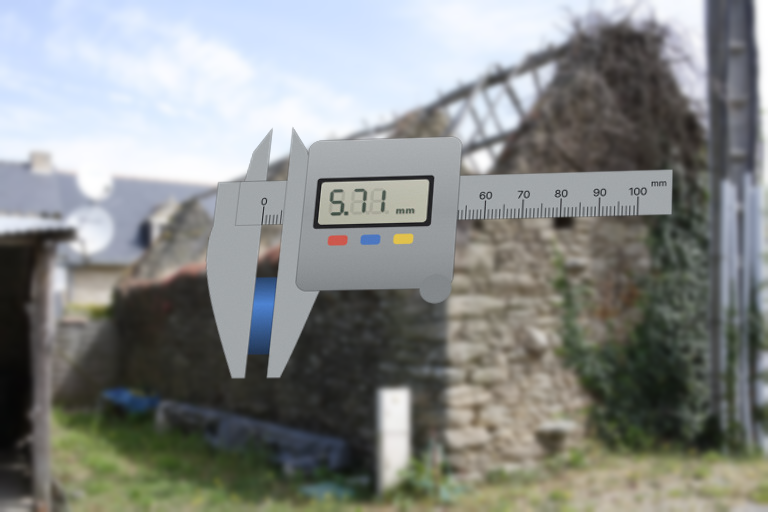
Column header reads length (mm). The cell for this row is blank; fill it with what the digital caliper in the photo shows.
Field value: 5.71 mm
